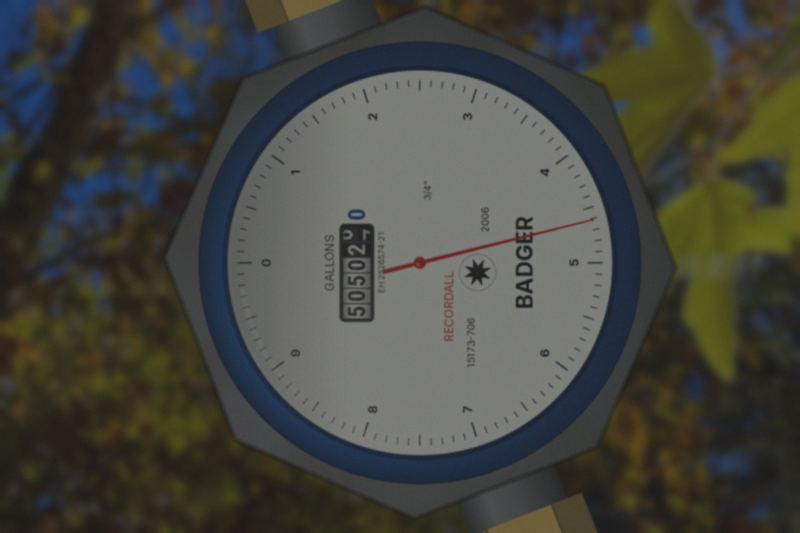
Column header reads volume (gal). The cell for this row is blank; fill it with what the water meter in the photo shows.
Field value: 5050264.6 gal
